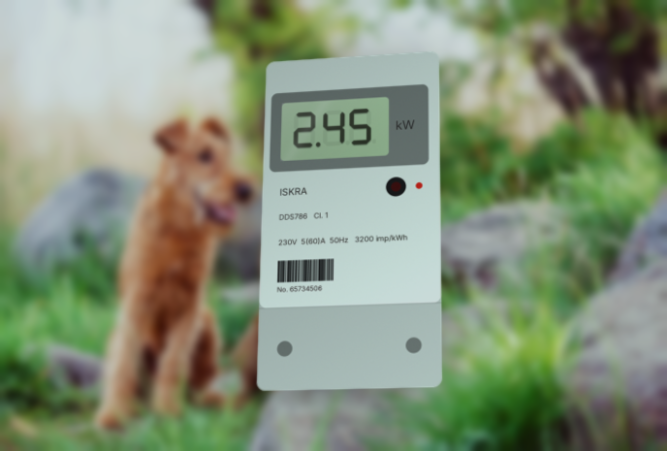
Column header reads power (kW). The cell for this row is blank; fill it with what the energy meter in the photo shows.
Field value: 2.45 kW
